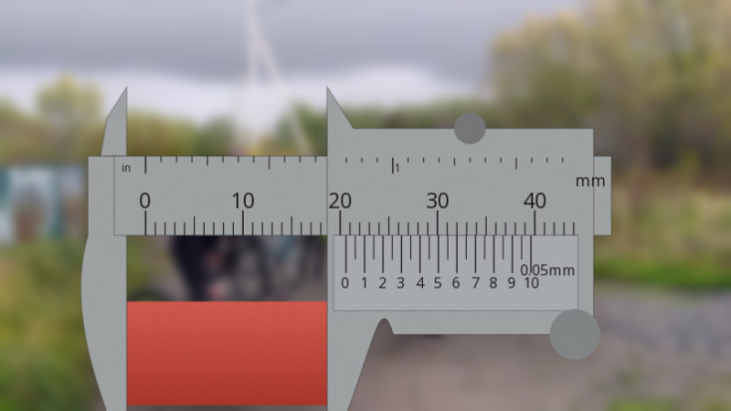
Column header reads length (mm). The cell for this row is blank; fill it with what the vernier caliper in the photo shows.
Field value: 20.6 mm
